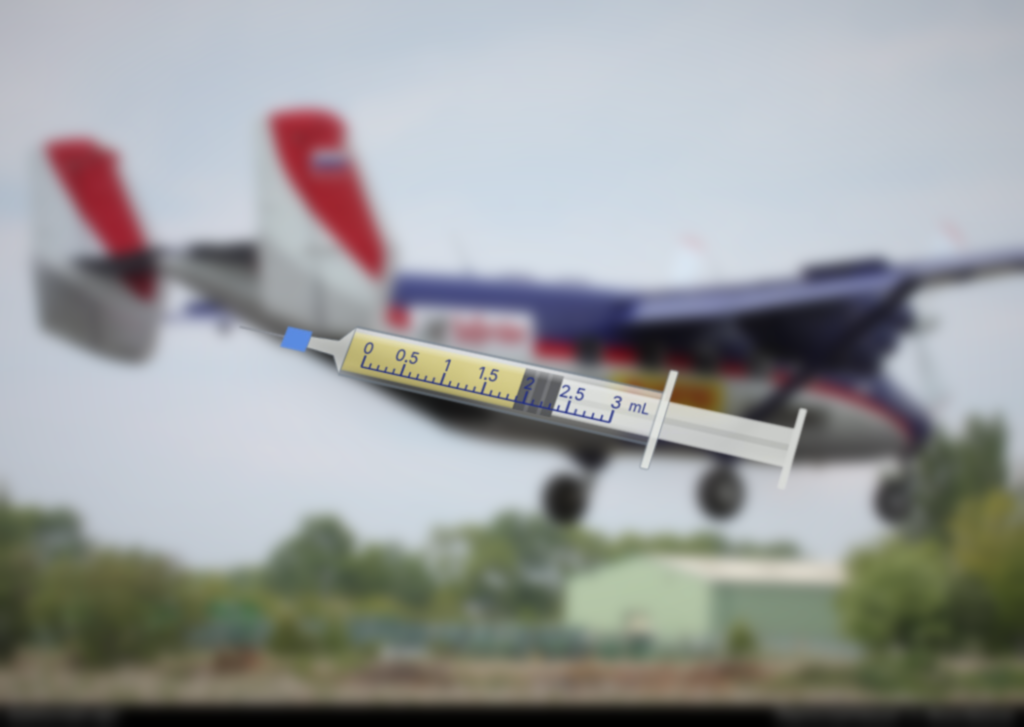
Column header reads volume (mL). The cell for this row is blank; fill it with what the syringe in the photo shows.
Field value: 1.9 mL
